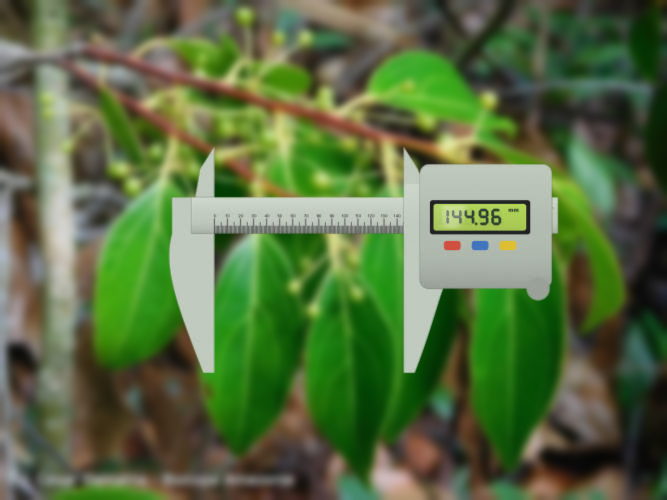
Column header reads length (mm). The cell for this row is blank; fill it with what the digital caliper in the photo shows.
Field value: 144.96 mm
